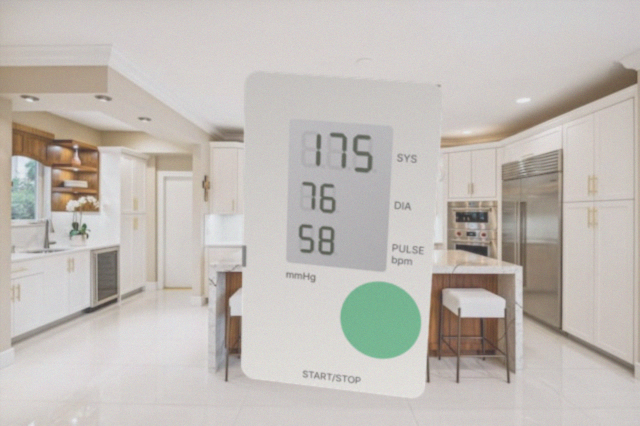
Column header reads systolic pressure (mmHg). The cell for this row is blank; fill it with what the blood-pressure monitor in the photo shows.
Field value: 175 mmHg
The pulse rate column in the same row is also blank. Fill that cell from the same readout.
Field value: 58 bpm
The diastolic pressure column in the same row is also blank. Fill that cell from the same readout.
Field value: 76 mmHg
